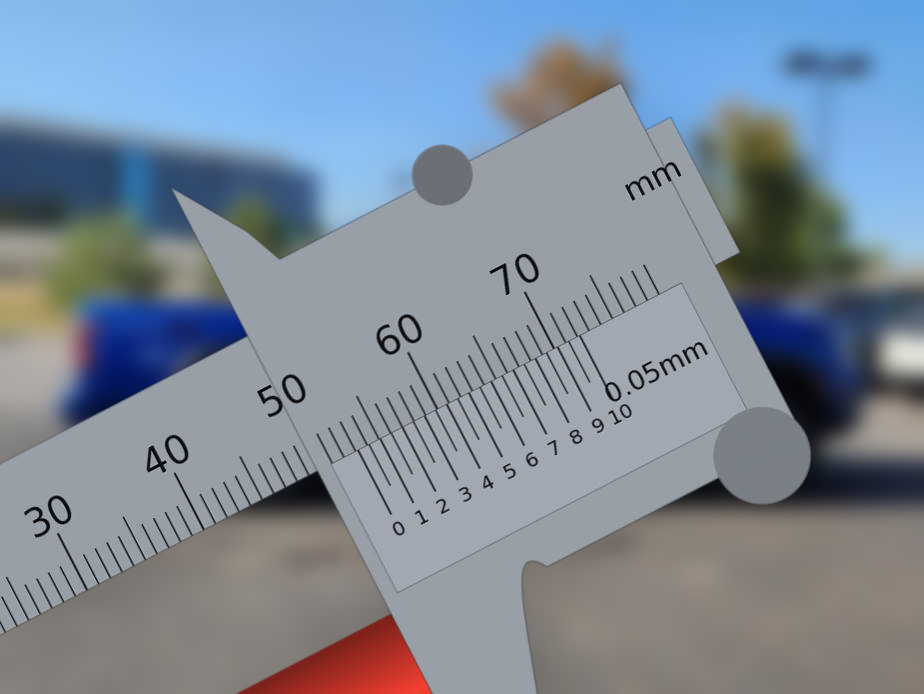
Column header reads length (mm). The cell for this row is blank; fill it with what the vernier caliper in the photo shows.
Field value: 53.2 mm
